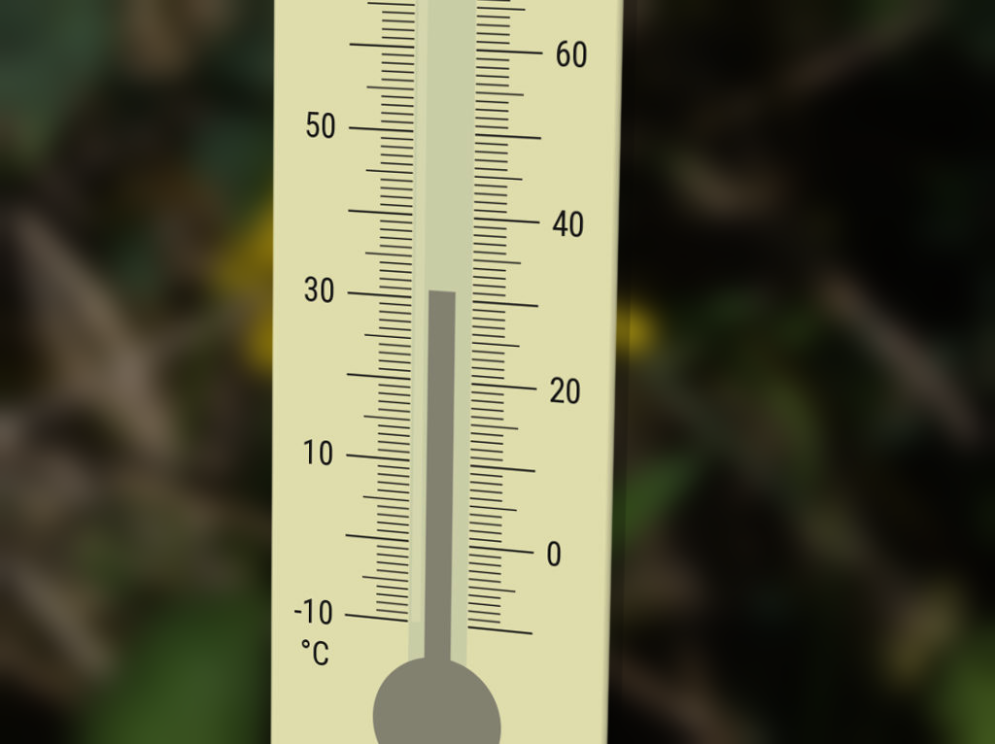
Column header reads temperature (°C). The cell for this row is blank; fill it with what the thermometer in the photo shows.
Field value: 31 °C
